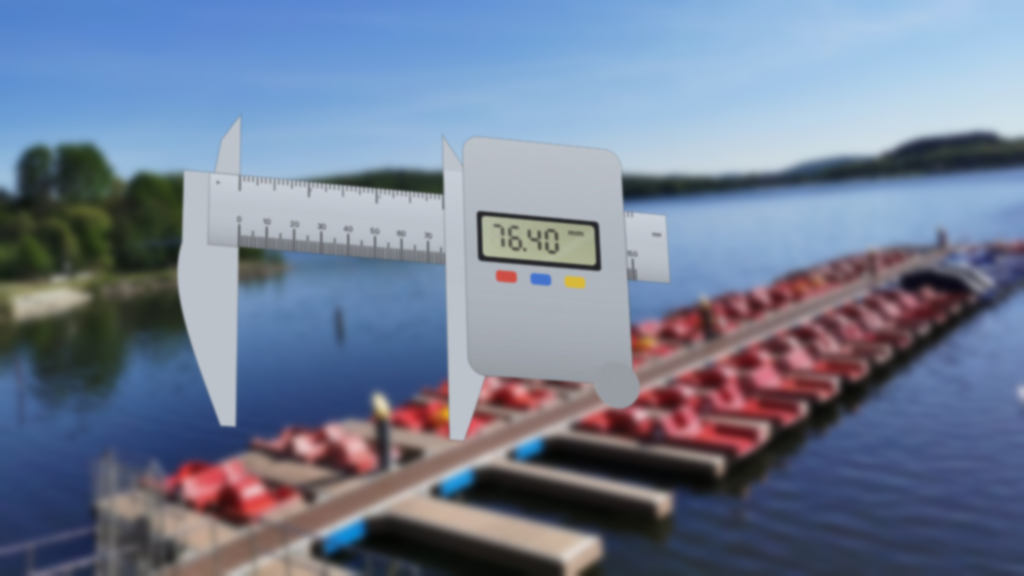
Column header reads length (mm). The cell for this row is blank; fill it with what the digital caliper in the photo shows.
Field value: 76.40 mm
